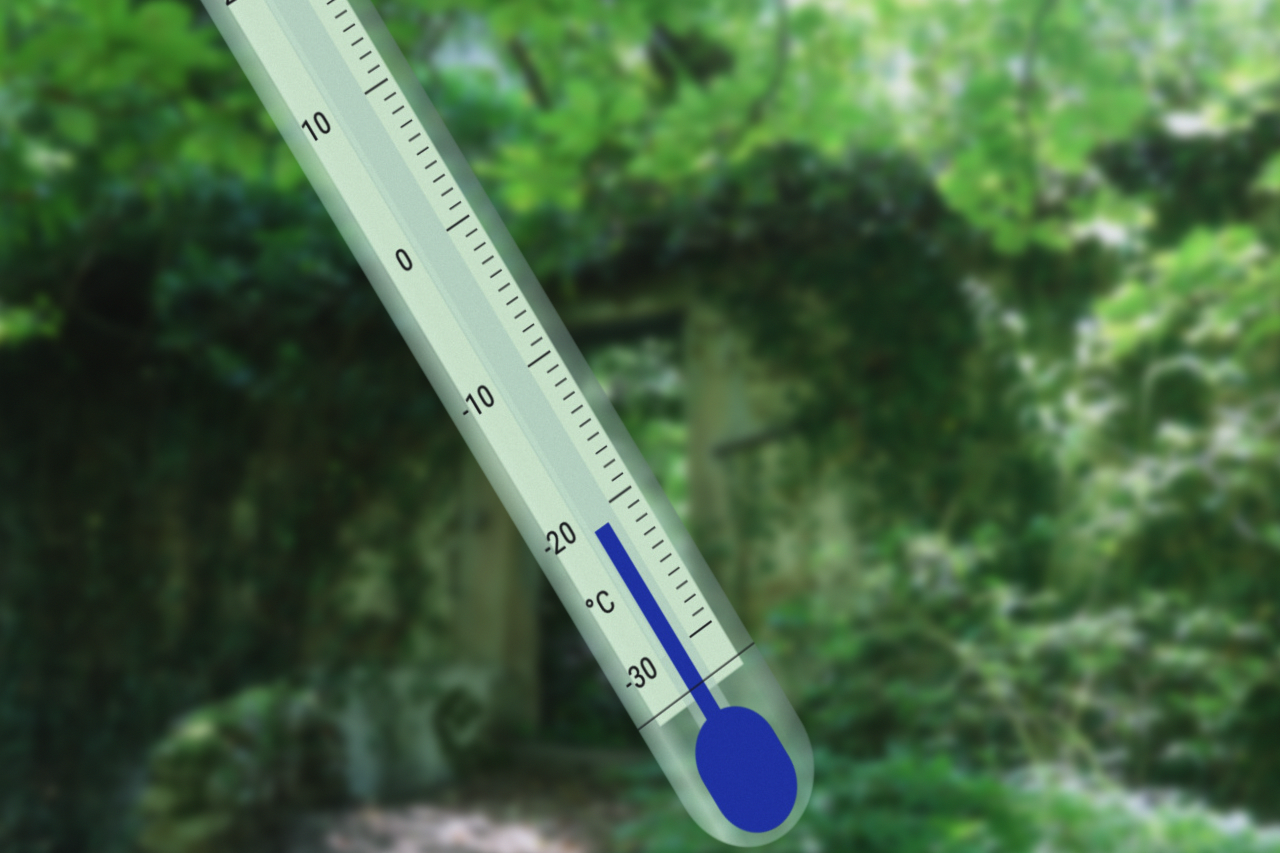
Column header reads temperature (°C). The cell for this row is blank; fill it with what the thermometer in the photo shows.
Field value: -21 °C
